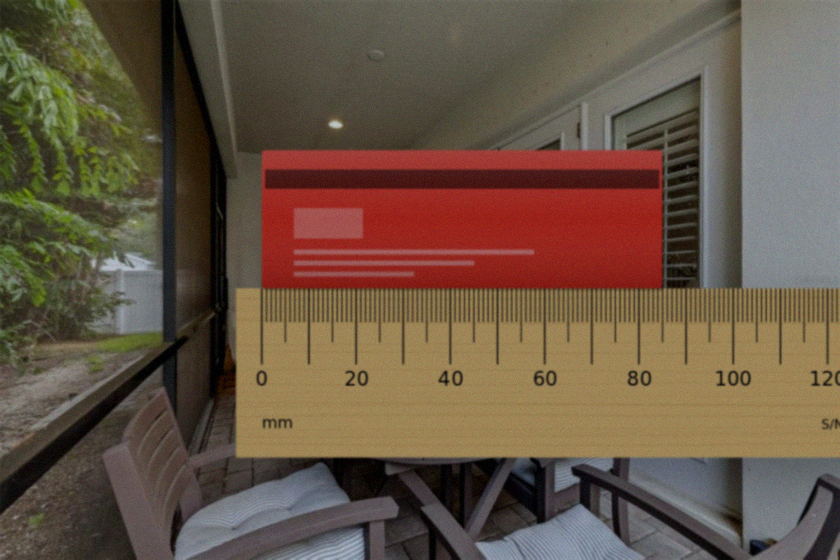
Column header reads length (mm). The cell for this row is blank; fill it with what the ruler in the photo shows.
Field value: 85 mm
